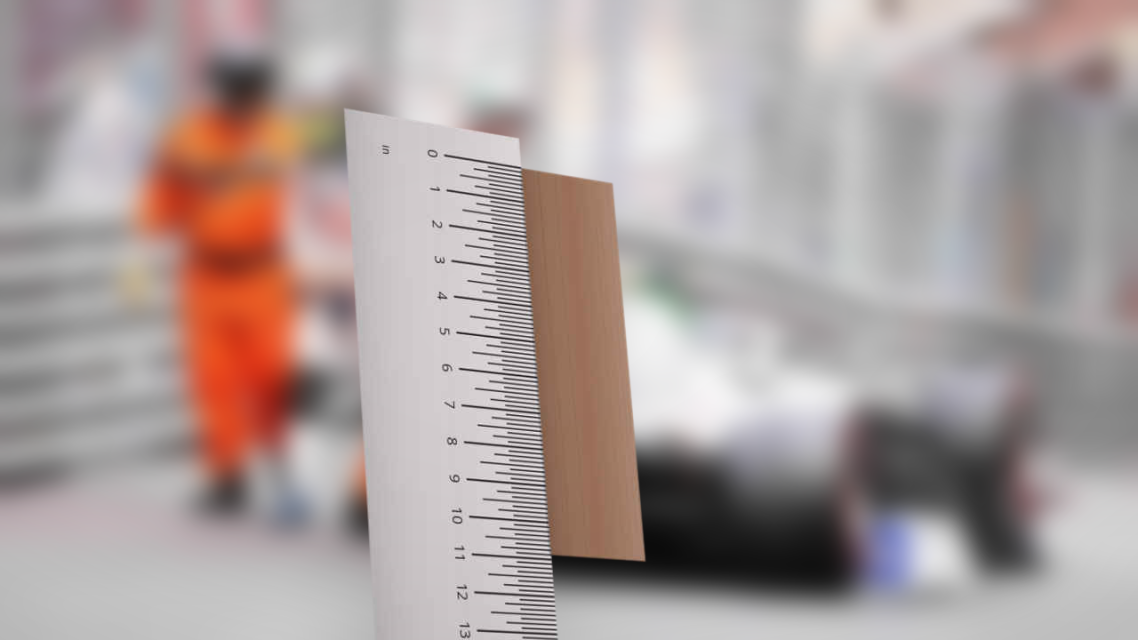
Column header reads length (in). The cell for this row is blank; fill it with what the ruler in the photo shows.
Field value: 10.875 in
